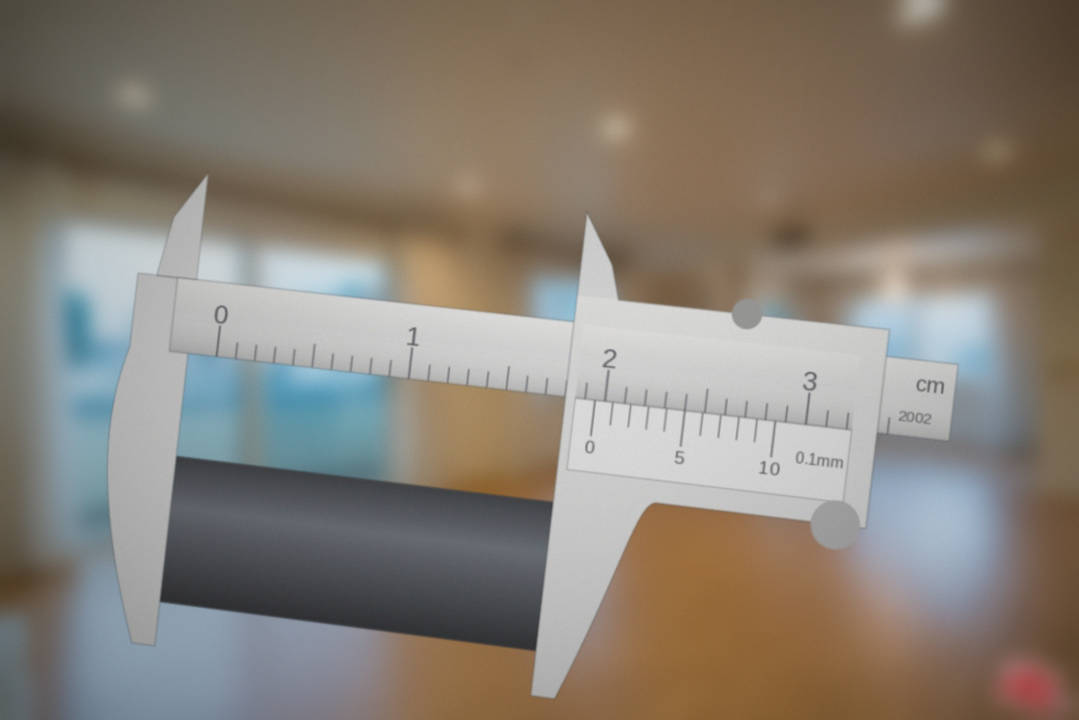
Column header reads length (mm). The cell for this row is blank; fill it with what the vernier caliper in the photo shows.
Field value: 19.5 mm
